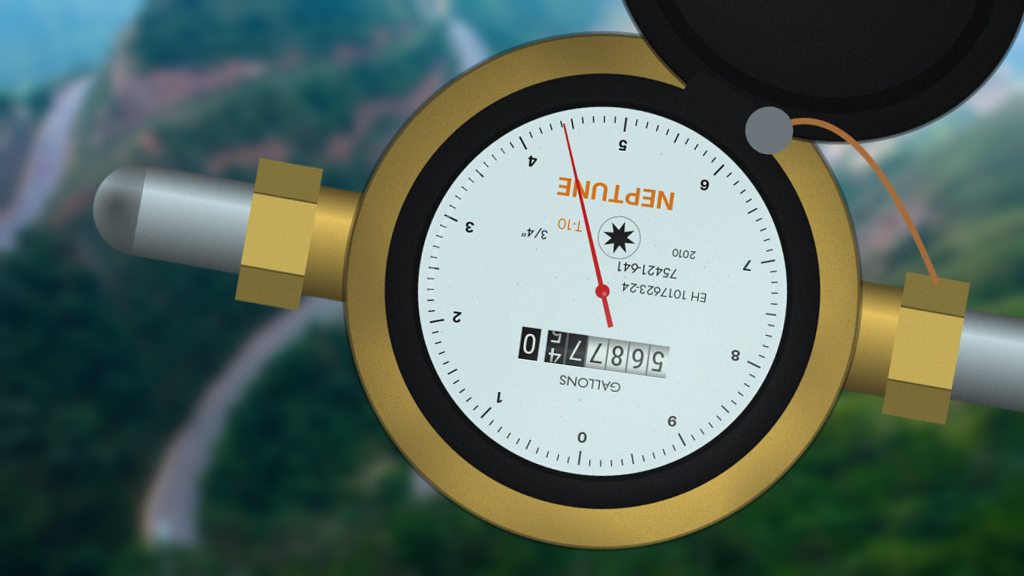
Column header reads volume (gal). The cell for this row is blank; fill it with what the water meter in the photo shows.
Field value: 5687744.4 gal
